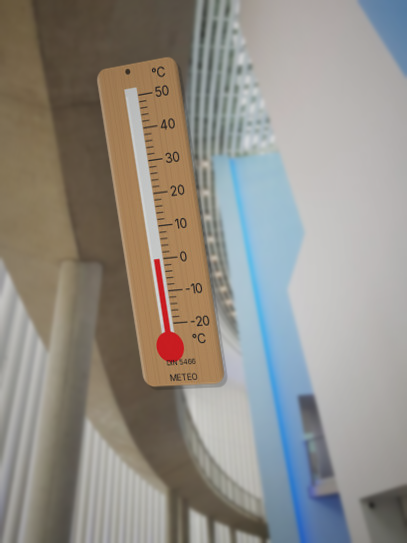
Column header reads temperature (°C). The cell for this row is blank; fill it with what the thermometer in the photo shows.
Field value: 0 °C
